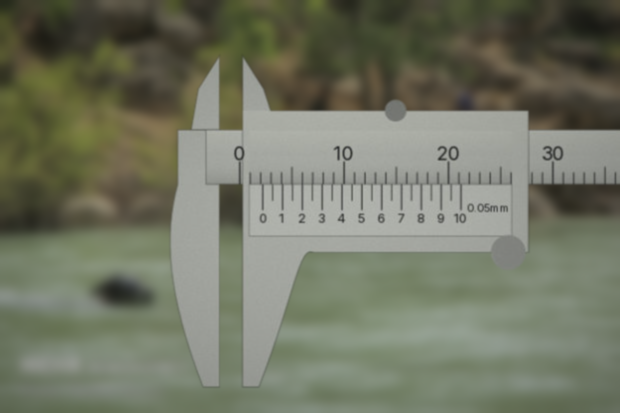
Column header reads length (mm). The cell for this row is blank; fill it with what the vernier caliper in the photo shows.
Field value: 2.2 mm
